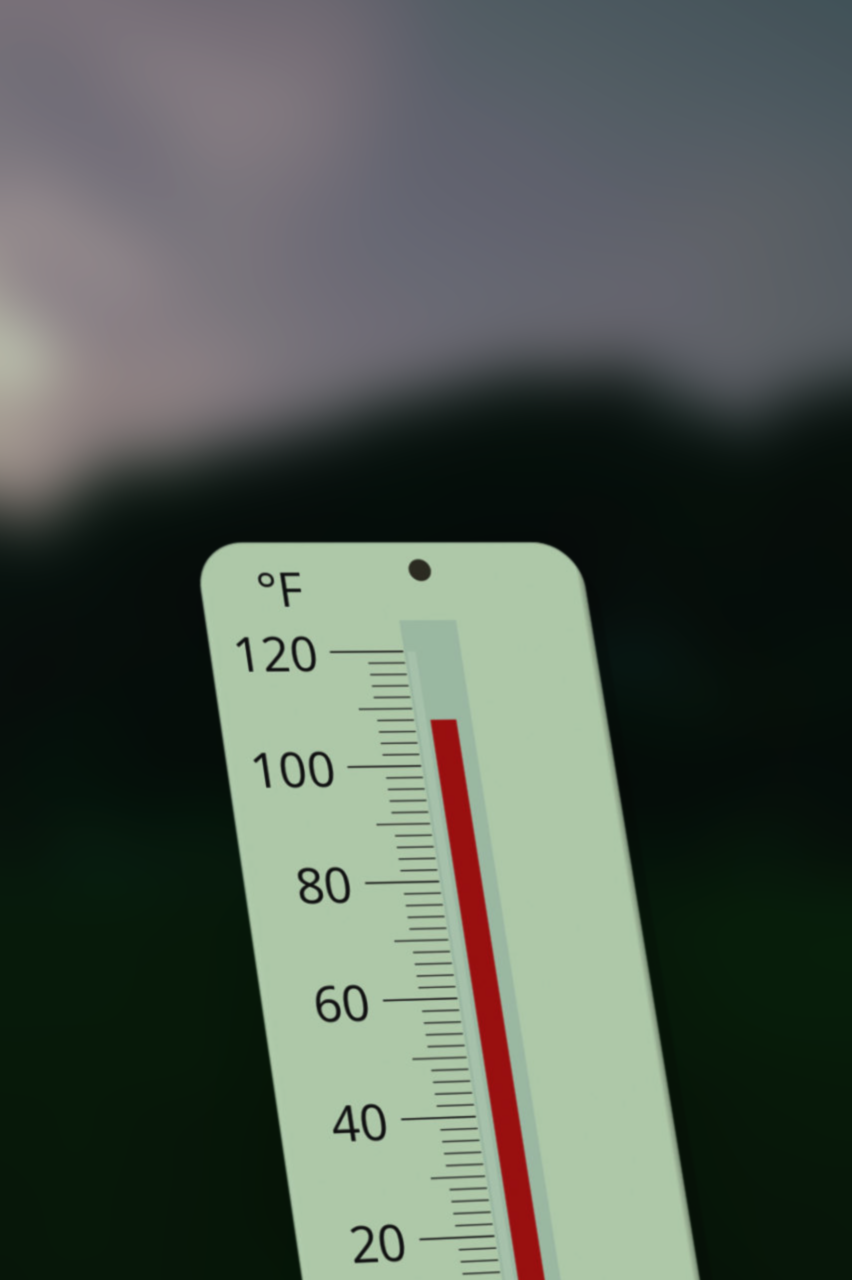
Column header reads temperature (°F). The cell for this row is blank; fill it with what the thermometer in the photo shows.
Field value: 108 °F
